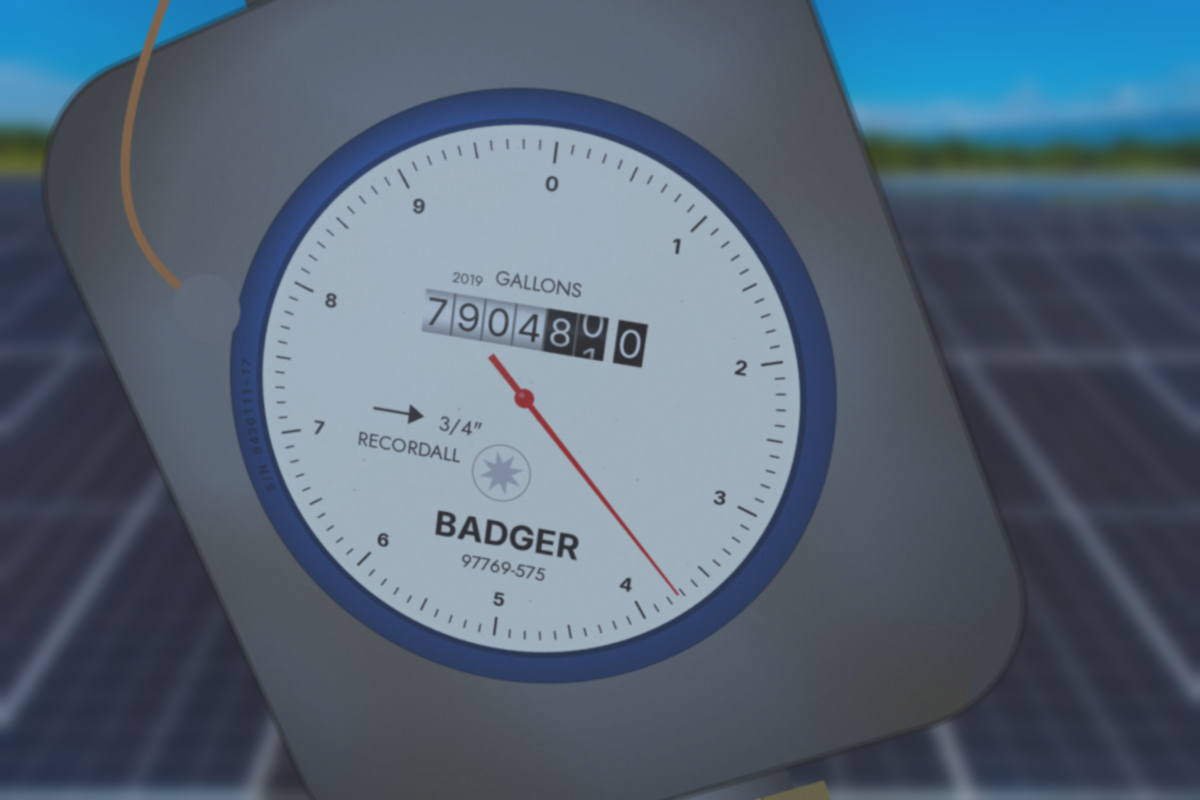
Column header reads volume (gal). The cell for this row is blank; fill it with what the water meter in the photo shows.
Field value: 7904803.7 gal
